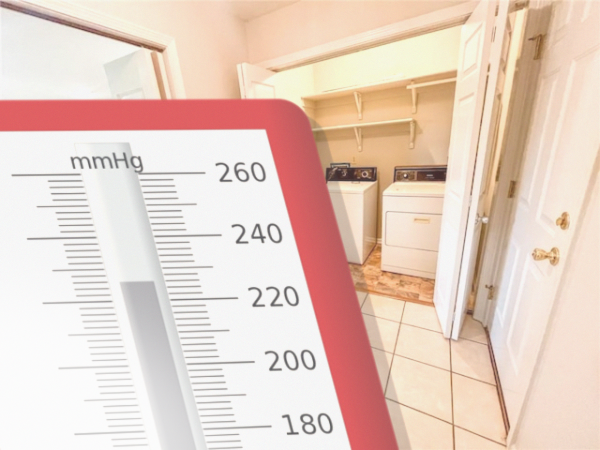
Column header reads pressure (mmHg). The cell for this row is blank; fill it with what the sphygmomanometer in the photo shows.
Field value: 226 mmHg
